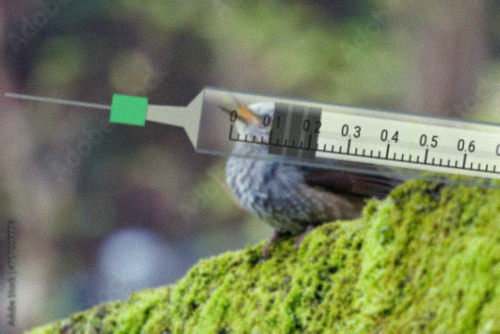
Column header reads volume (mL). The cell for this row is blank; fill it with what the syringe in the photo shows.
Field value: 0.1 mL
